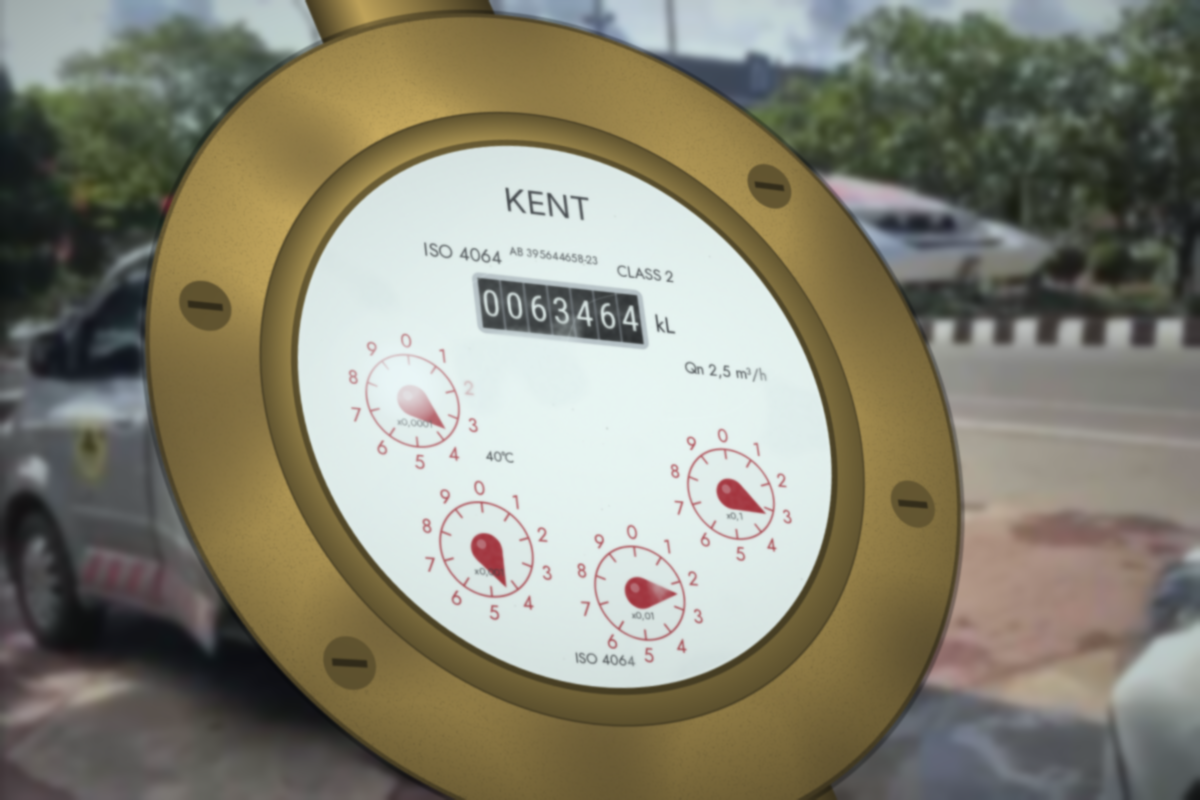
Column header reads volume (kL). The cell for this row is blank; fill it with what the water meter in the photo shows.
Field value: 63464.3243 kL
